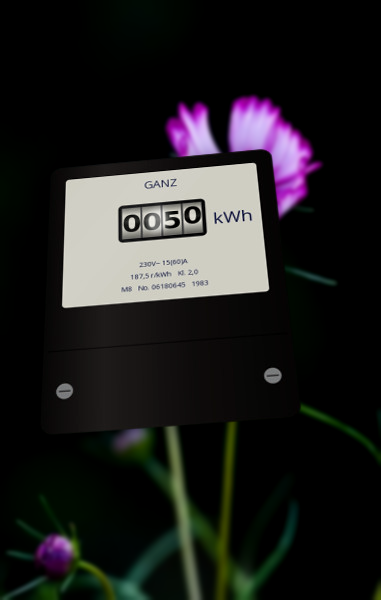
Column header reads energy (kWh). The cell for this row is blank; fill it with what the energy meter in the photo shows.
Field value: 50 kWh
